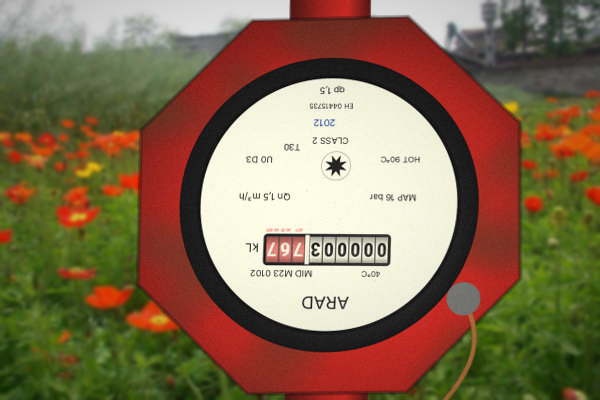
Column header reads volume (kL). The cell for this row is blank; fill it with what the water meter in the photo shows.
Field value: 3.767 kL
